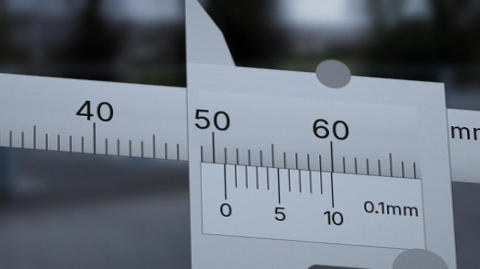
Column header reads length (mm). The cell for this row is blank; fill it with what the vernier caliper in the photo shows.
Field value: 50.9 mm
